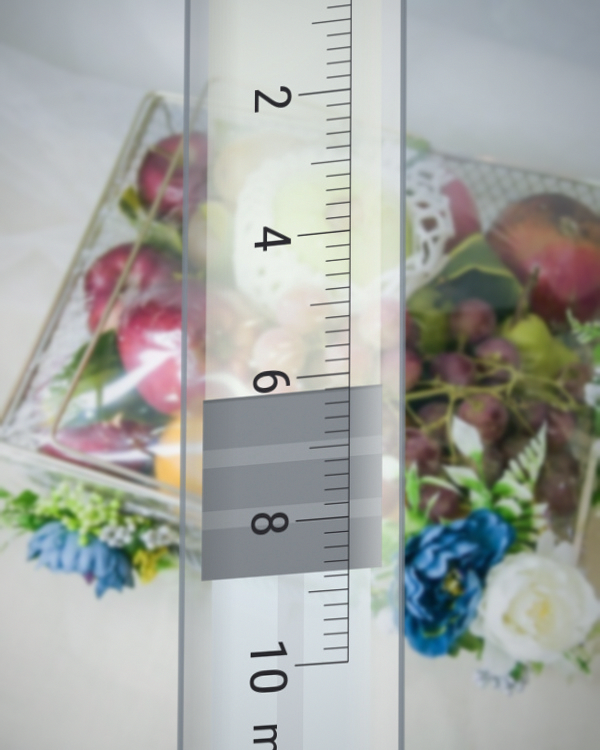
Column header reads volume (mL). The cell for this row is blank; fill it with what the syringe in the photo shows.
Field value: 6.2 mL
